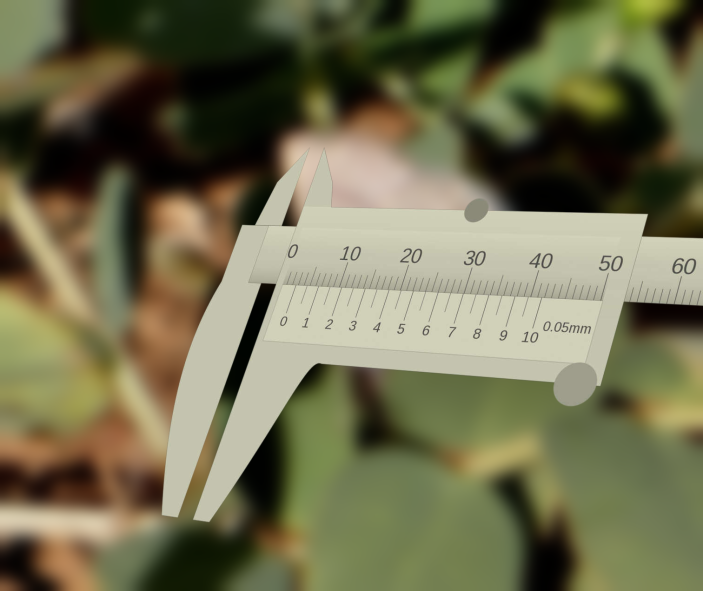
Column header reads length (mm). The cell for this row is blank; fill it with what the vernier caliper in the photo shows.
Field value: 2.6 mm
